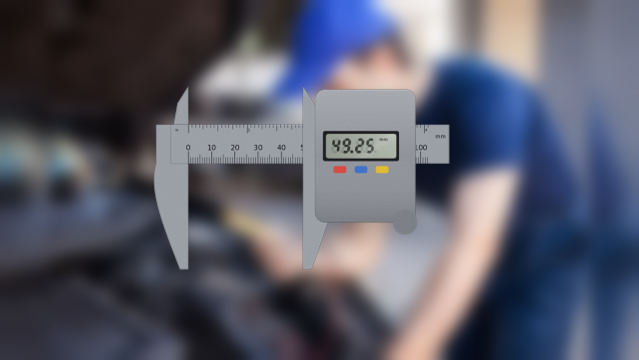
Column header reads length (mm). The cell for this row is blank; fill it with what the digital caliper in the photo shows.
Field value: 49.25 mm
